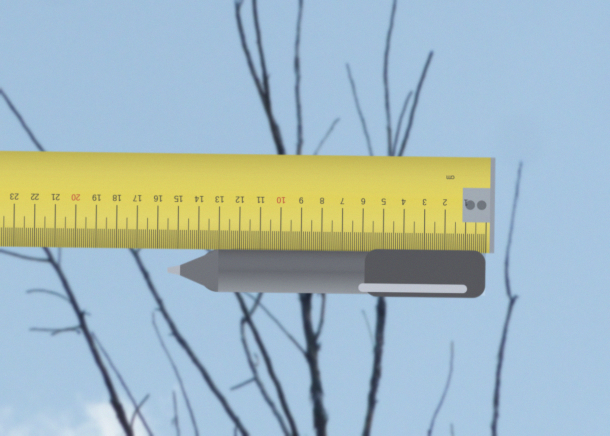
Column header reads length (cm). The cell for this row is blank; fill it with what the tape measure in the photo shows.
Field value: 15.5 cm
